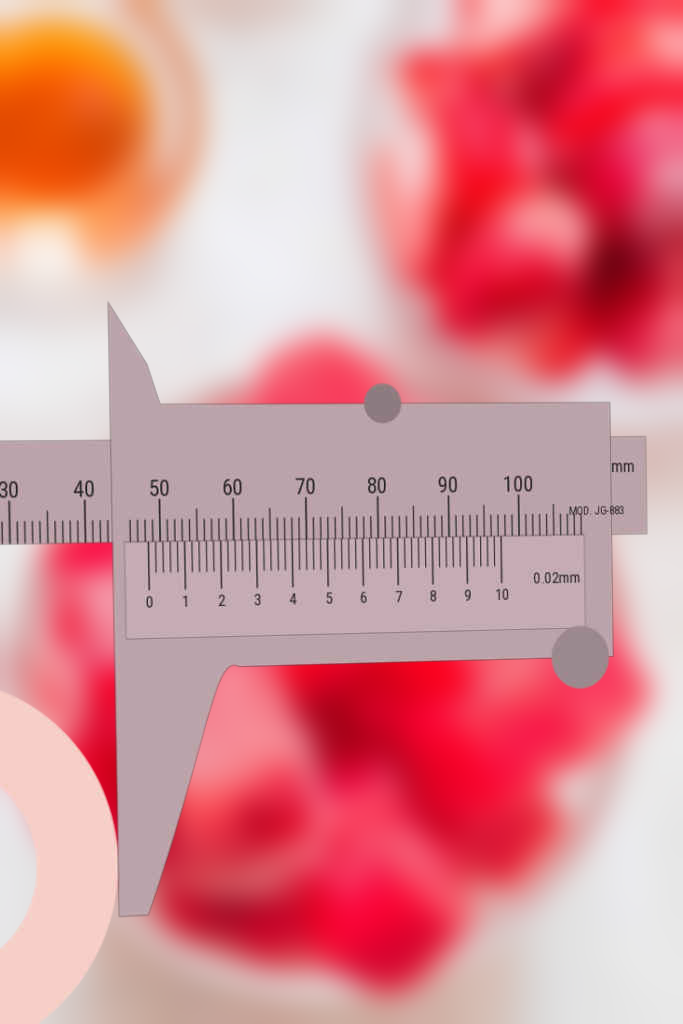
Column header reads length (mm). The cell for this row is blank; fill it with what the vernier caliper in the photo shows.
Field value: 48.4 mm
